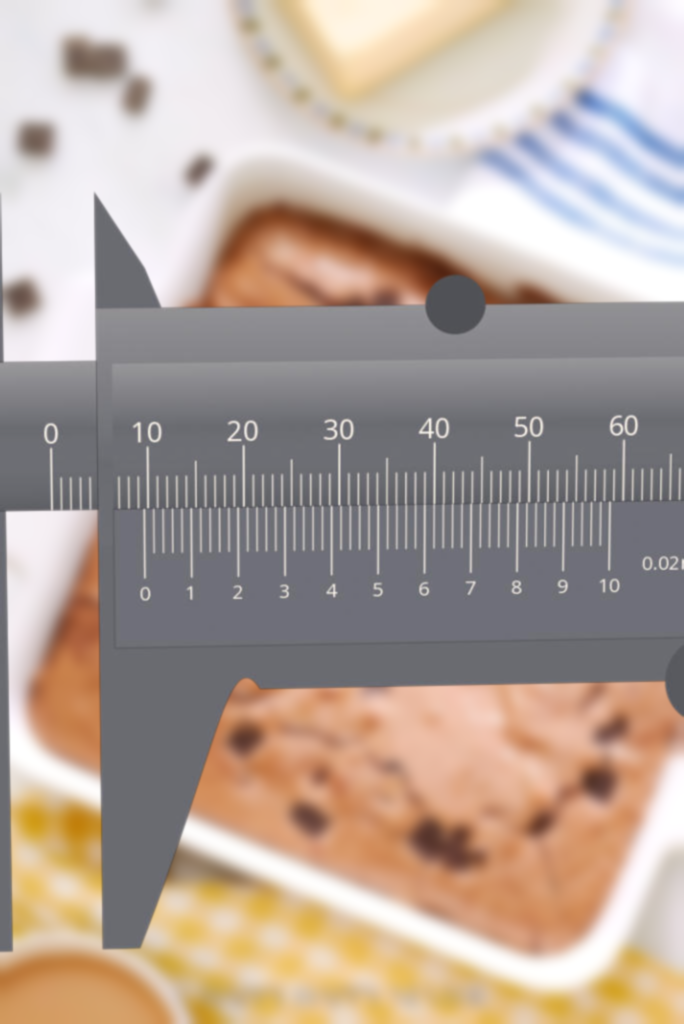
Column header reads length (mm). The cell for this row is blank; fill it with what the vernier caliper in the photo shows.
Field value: 9.6 mm
